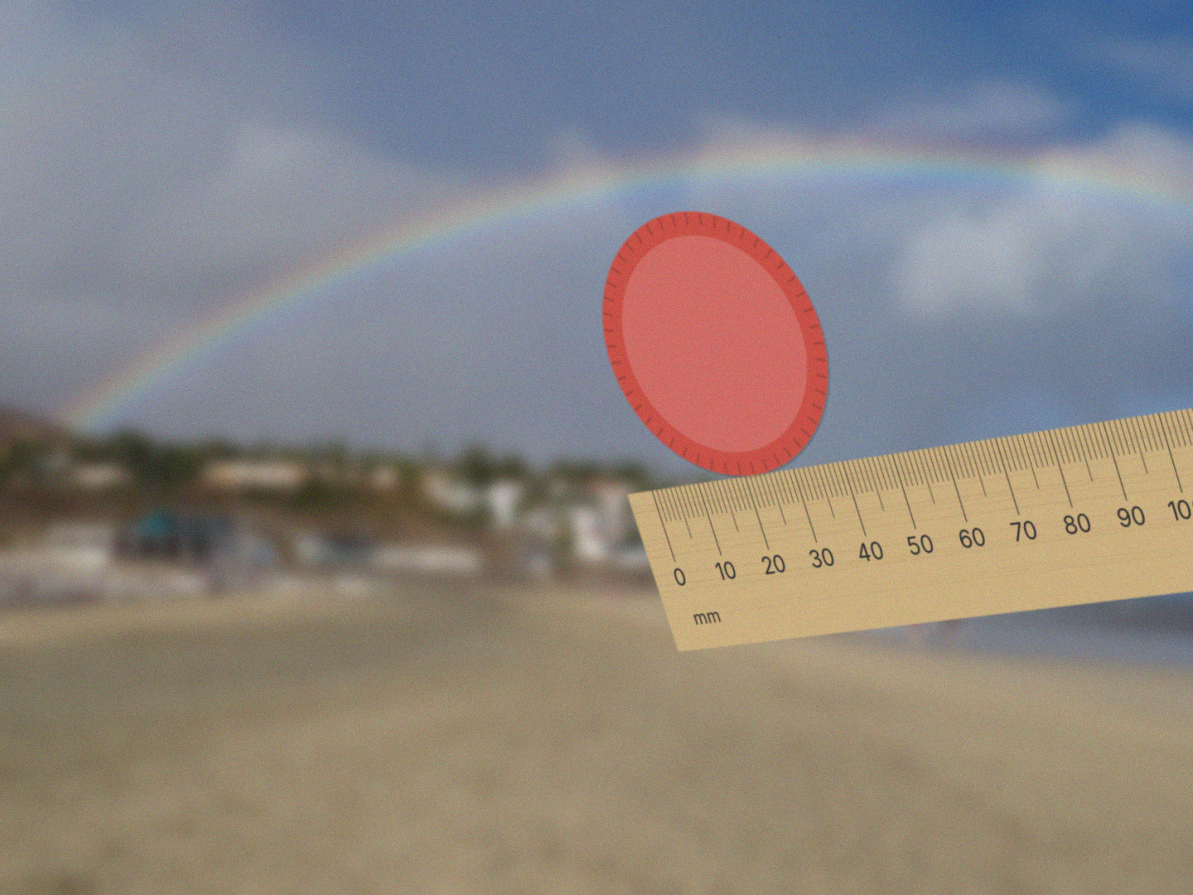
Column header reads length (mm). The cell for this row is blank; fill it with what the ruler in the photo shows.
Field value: 44 mm
